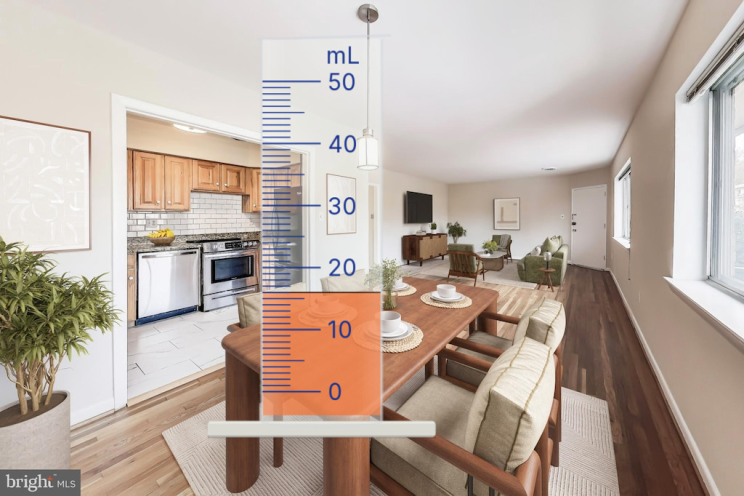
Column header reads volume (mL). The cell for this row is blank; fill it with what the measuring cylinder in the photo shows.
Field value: 16 mL
